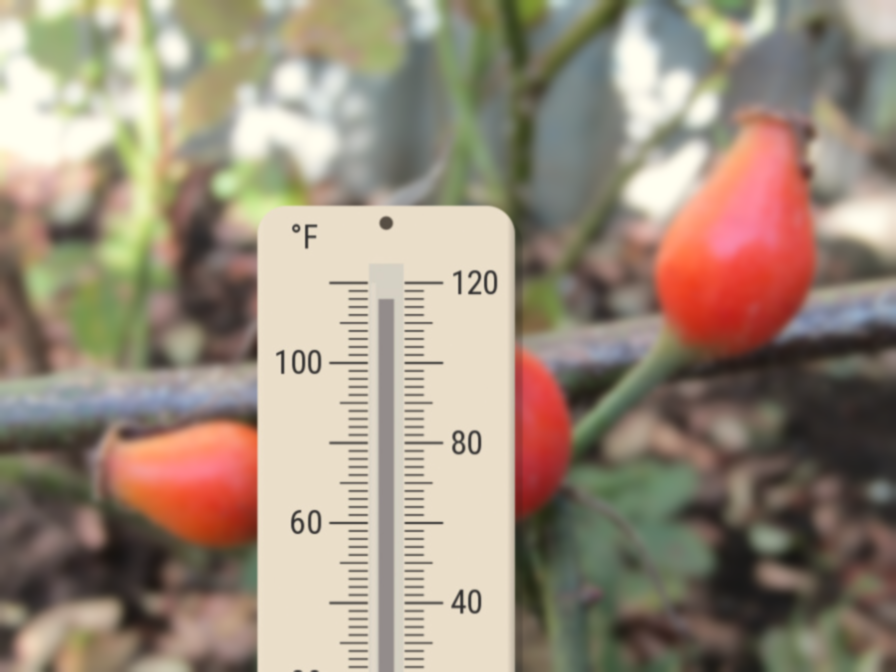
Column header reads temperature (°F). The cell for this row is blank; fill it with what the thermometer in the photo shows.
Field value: 116 °F
